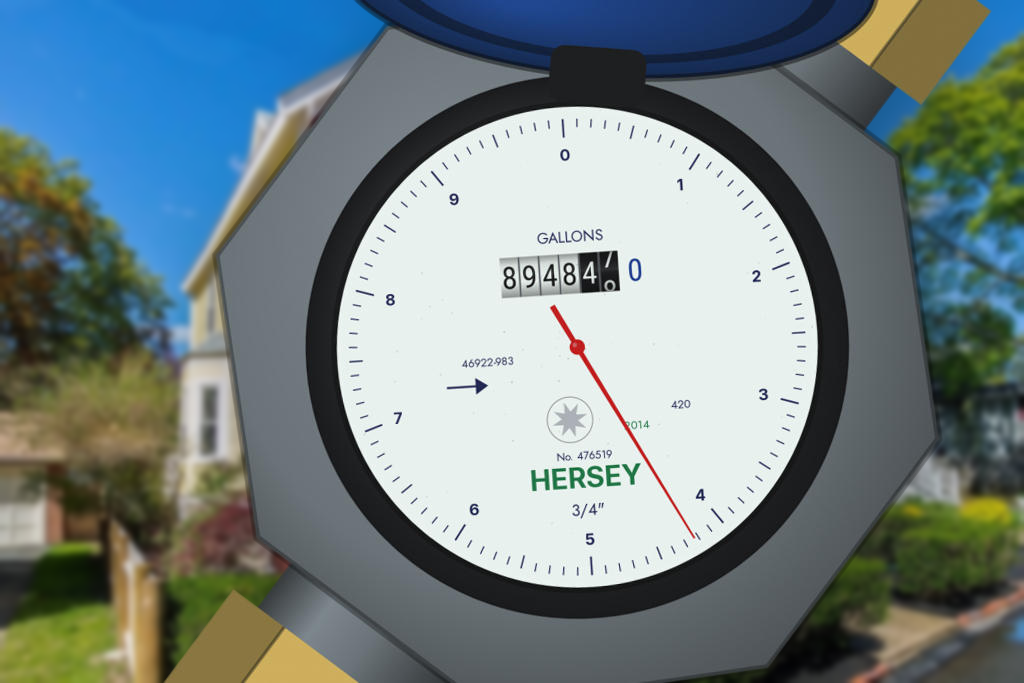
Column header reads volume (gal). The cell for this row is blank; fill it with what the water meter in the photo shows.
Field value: 8948474.2 gal
